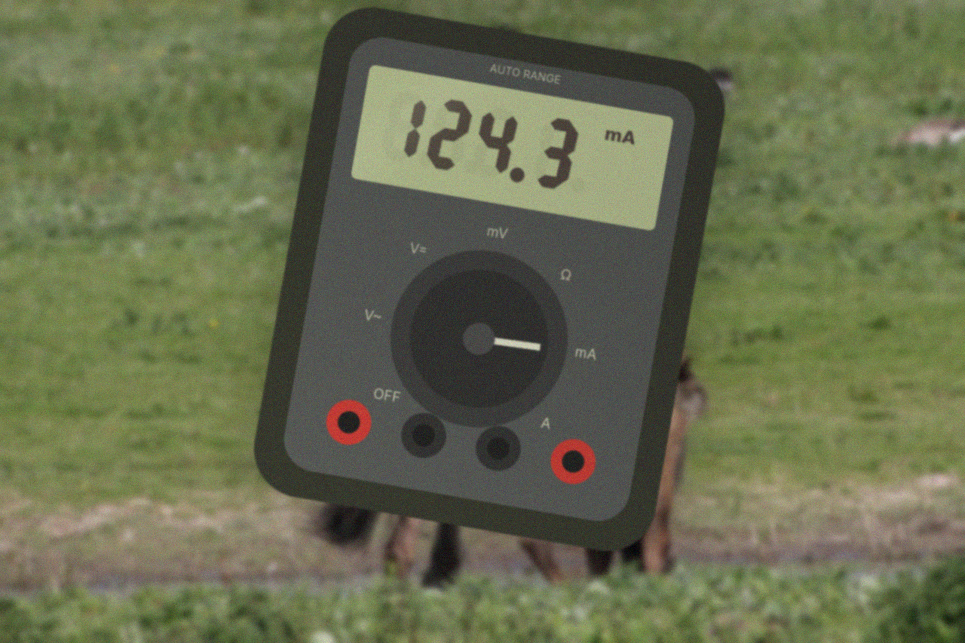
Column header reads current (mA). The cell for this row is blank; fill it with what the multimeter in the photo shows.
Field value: 124.3 mA
